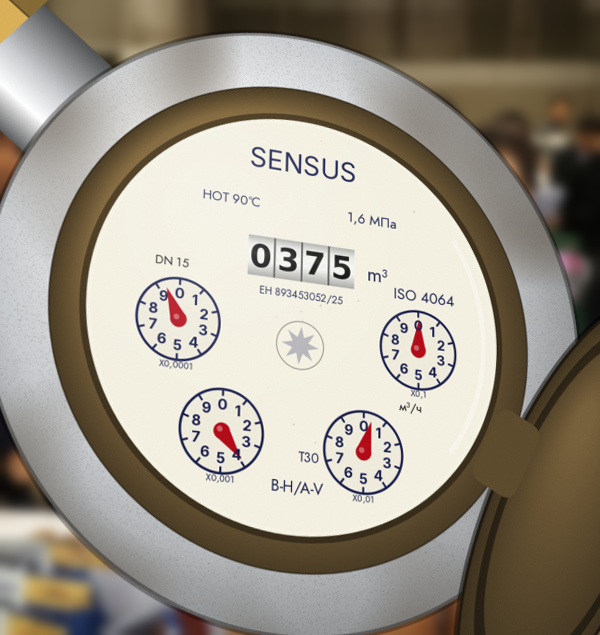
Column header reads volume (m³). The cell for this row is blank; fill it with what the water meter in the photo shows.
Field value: 375.0039 m³
